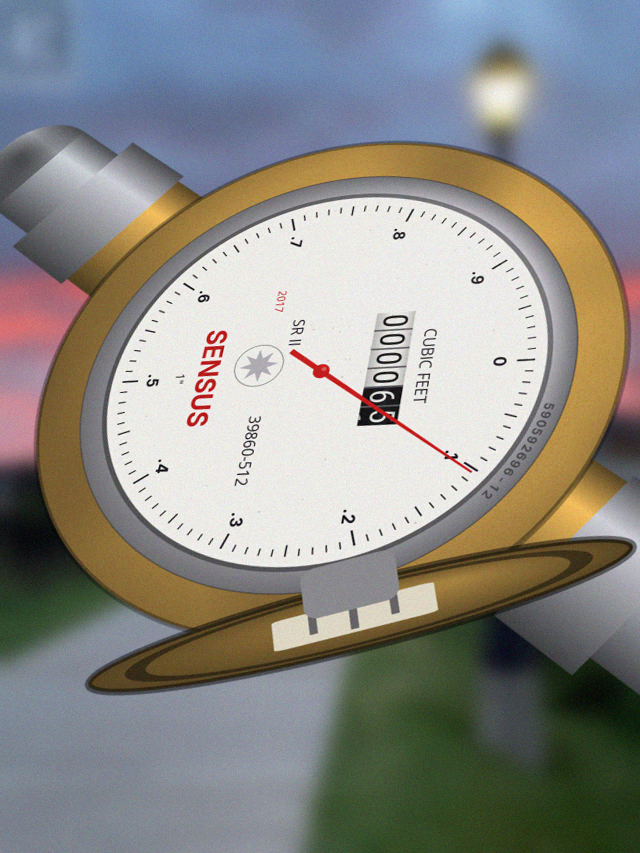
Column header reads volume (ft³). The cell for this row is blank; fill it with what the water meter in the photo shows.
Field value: 65.10 ft³
